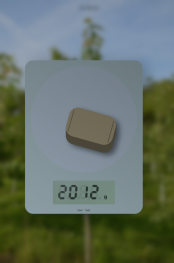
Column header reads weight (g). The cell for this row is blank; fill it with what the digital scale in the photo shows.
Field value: 2012 g
